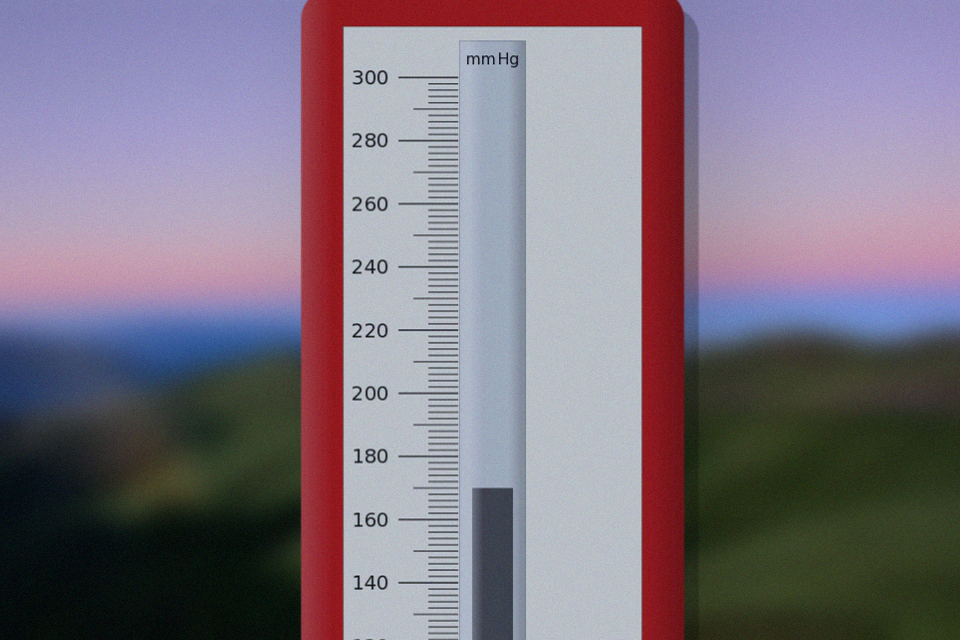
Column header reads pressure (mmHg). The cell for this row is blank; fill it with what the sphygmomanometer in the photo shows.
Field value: 170 mmHg
